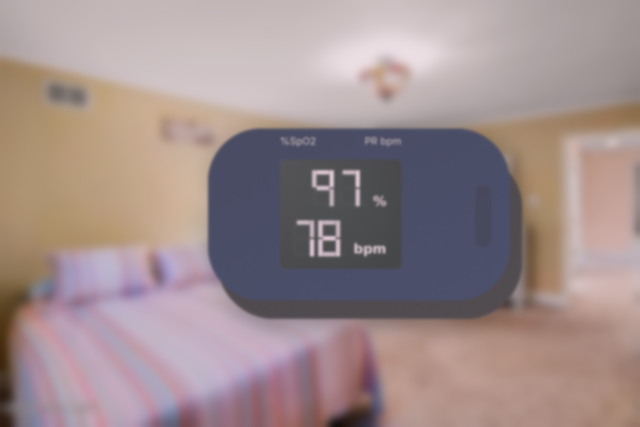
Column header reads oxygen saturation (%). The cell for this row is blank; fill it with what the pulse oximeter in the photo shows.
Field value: 97 %
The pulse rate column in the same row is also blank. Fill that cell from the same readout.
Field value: 78 bpm
